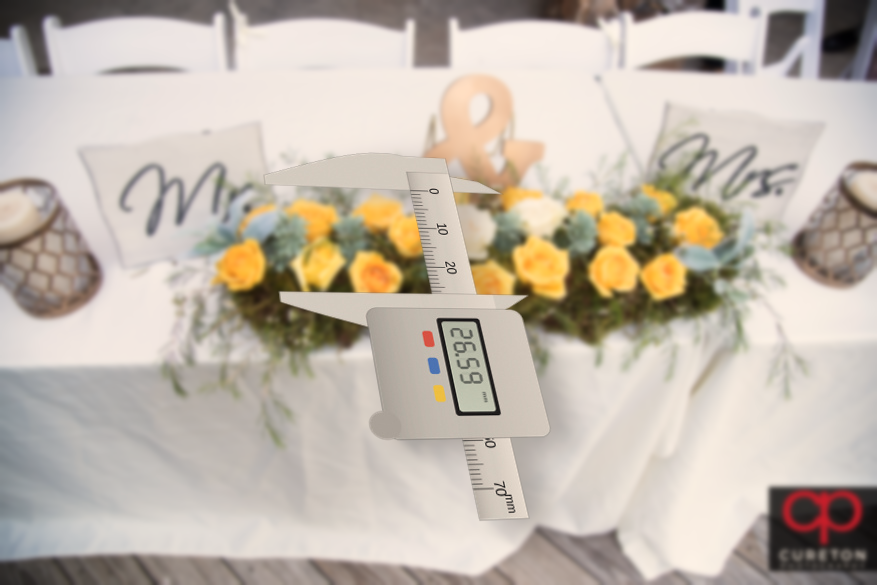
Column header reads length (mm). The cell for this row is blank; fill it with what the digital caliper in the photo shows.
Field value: 26.59 mm
